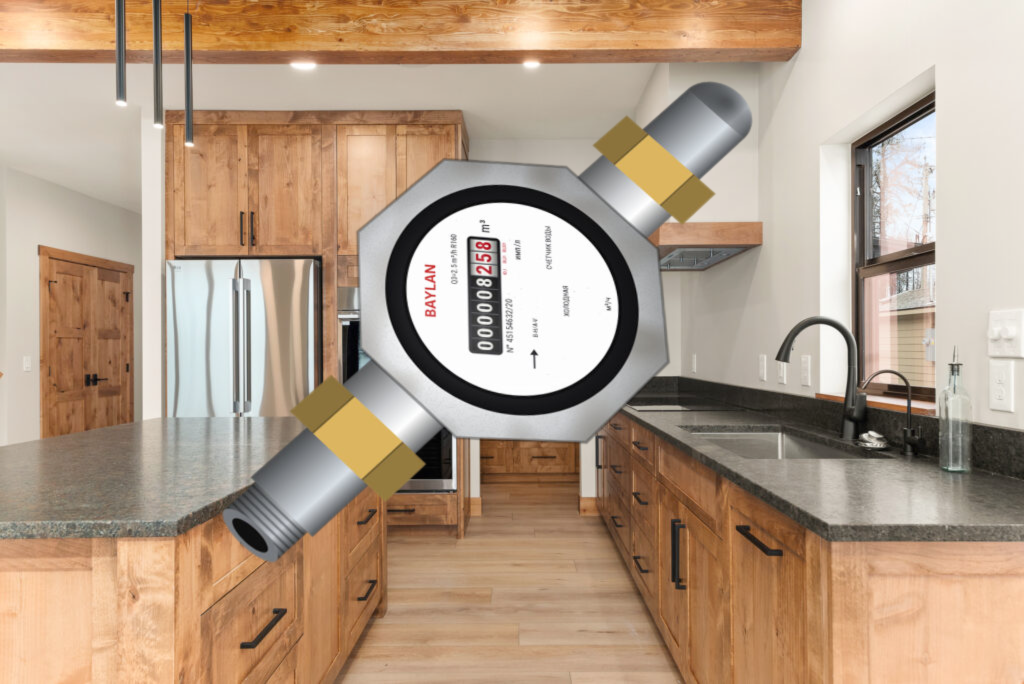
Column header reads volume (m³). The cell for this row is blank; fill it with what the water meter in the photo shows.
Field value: 8.258 m³
